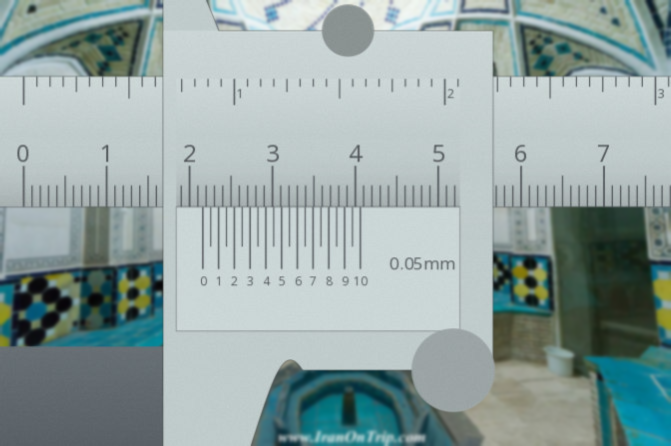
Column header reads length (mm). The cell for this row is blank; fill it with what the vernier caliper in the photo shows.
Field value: 21.6 mm
